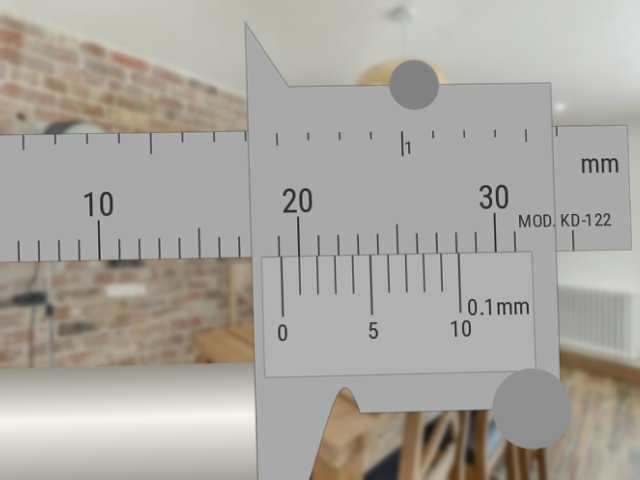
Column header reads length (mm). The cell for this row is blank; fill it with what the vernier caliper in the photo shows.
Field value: 19.1 mm
